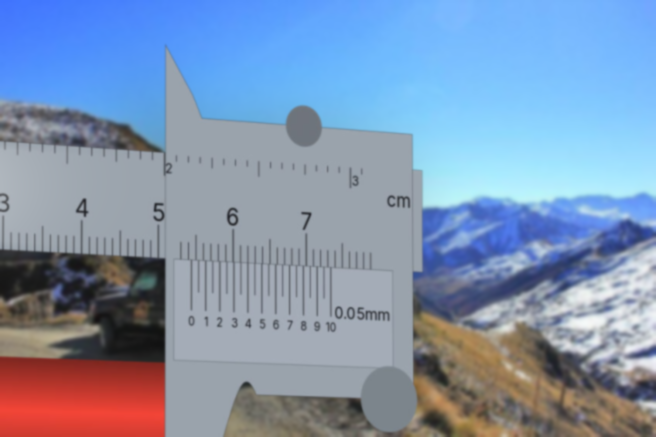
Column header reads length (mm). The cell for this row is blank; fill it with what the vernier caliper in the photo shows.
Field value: 54.4 mm
